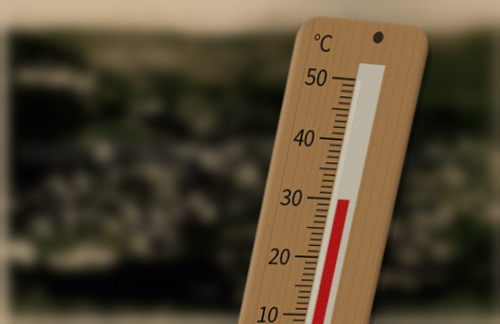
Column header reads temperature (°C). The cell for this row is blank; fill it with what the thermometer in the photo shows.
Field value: 30 °C
